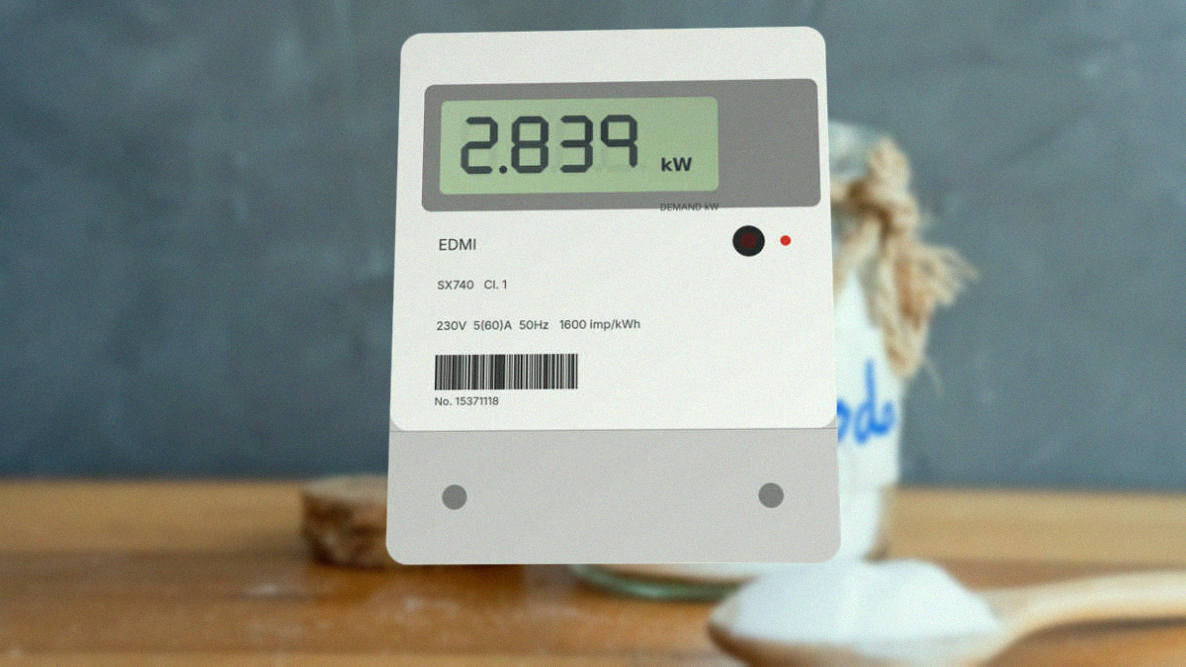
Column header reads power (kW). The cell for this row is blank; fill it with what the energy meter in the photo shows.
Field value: 2.839 kW
